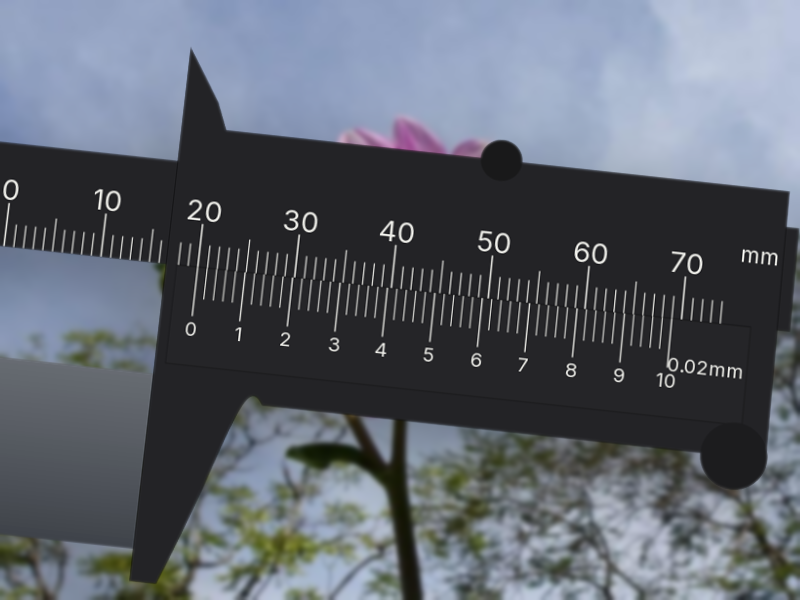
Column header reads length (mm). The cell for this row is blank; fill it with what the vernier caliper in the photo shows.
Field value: 20.0 mm
